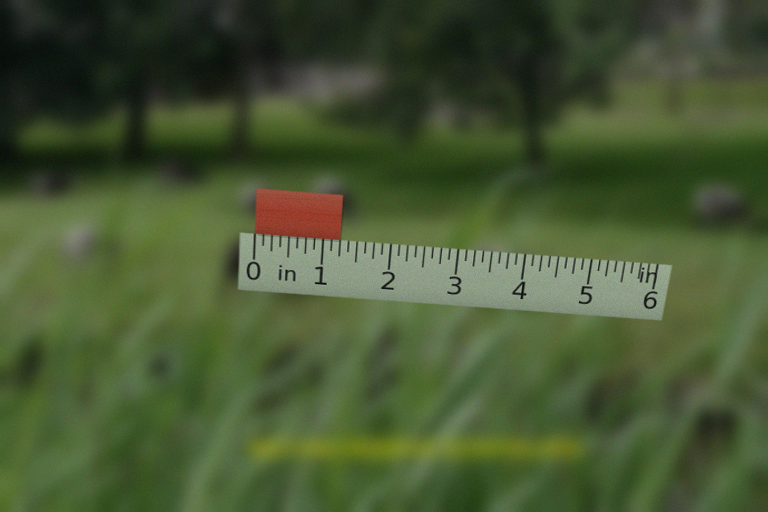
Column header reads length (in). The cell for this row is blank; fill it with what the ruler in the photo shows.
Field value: 1.25 in
